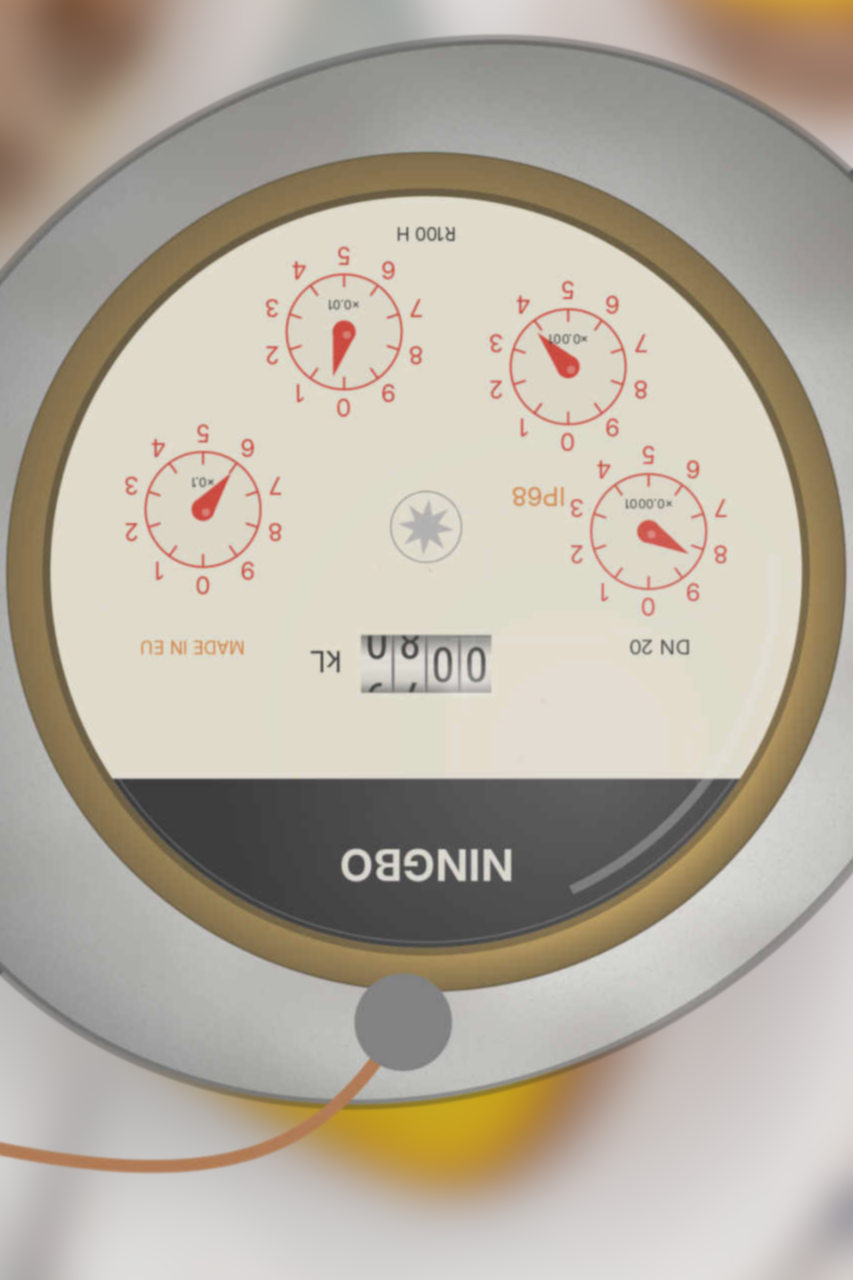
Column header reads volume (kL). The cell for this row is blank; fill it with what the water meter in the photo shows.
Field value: 79.6038 kL
